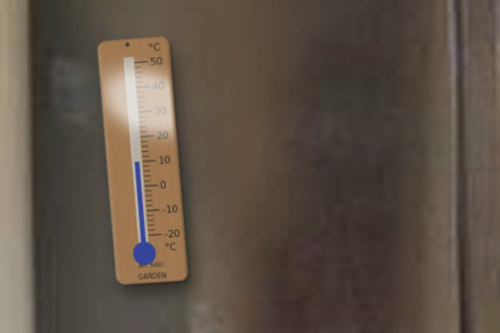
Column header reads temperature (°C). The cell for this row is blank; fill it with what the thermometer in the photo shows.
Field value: 10 °C
